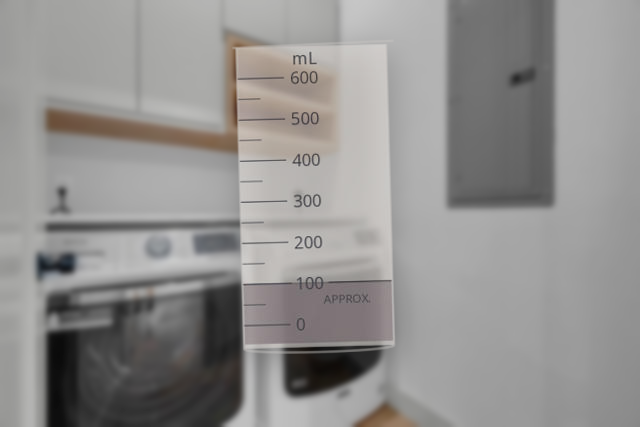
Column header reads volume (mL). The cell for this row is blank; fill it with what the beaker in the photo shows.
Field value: 100 mL
